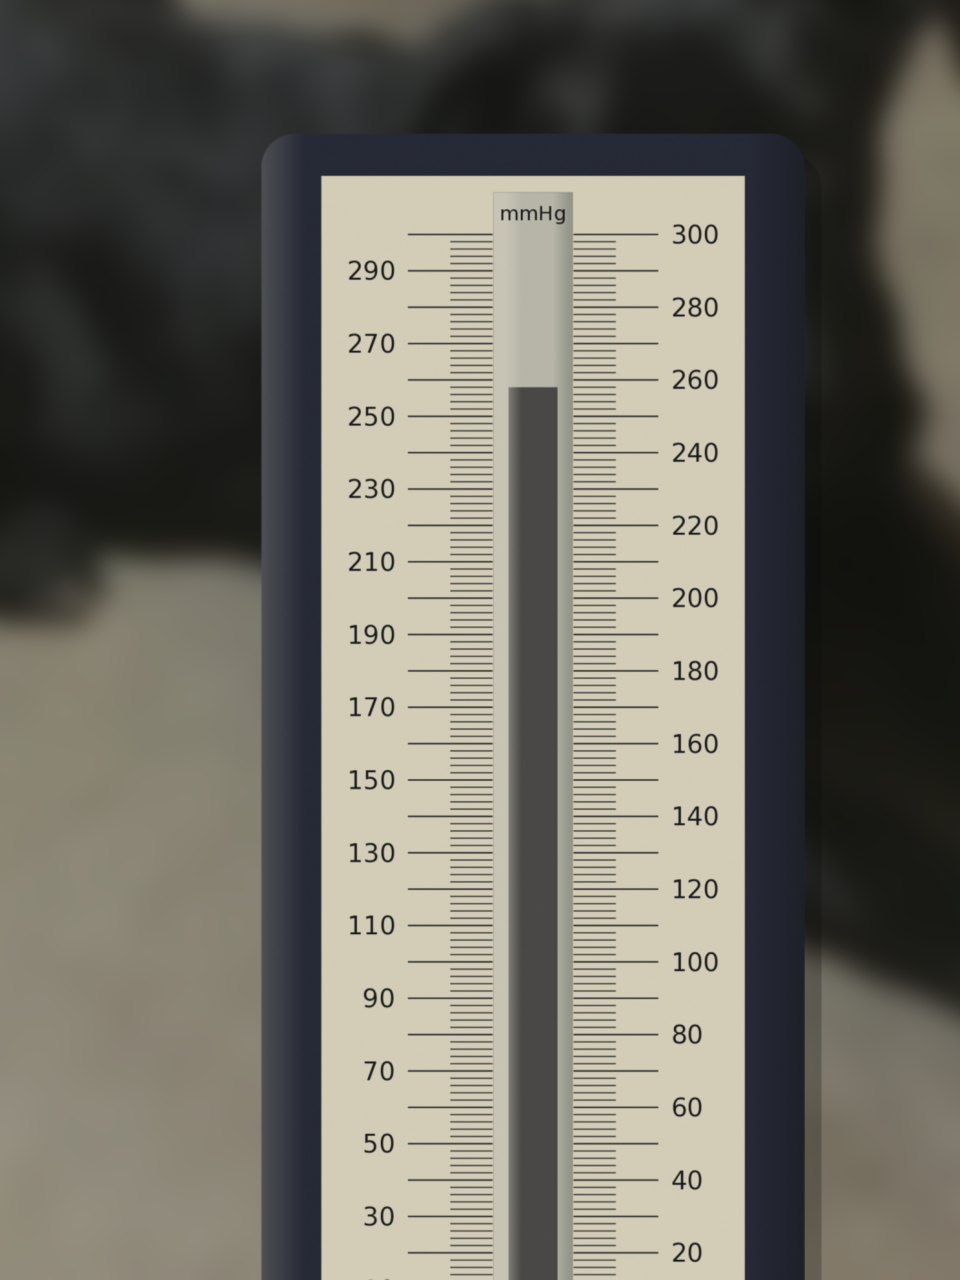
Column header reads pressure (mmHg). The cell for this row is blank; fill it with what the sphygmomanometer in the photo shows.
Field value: 258 mmHg
